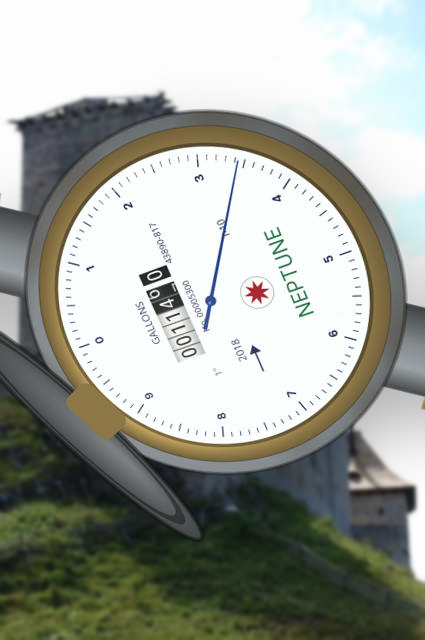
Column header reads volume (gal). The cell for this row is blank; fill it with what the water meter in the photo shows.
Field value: 11463.4 gal
